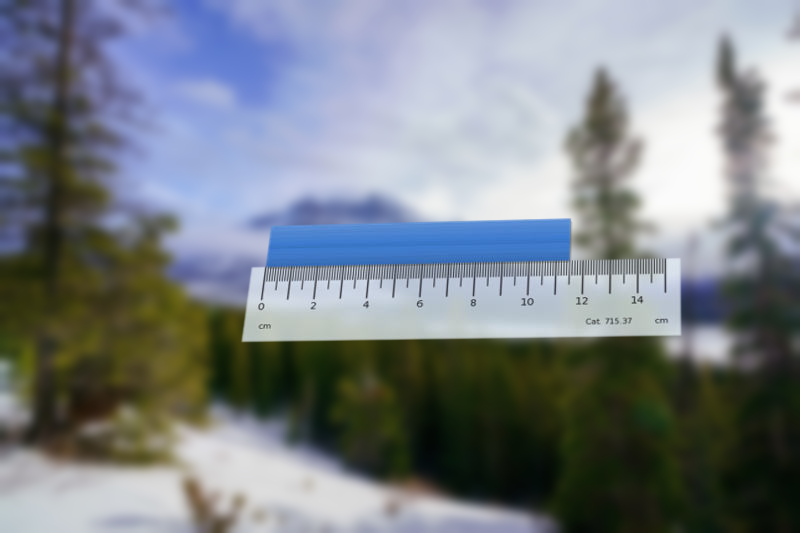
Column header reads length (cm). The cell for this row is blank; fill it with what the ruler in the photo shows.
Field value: 11.5 cm
